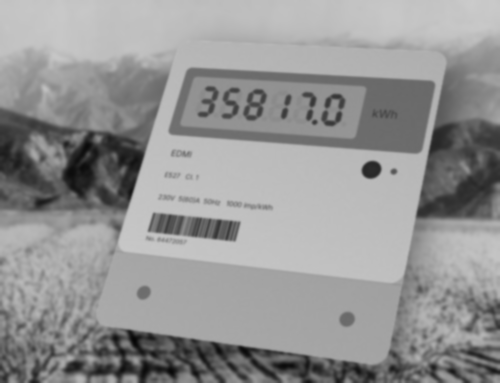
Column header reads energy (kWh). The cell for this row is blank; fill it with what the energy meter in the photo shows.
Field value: 35817.0 kWh
